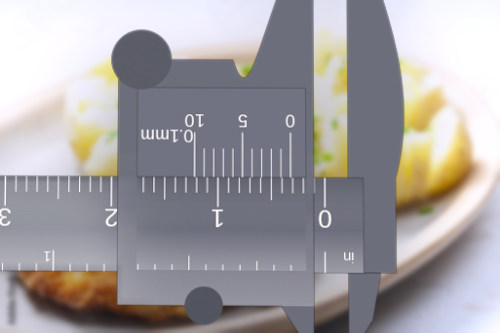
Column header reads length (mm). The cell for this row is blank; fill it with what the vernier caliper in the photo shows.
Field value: 3.2 mm
